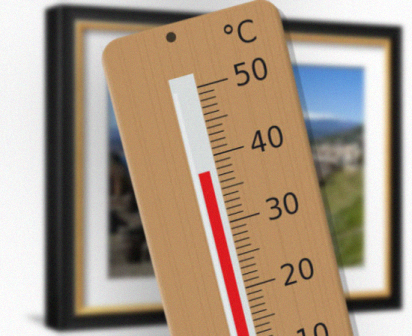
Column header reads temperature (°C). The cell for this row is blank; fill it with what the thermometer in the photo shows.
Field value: 38 °C
